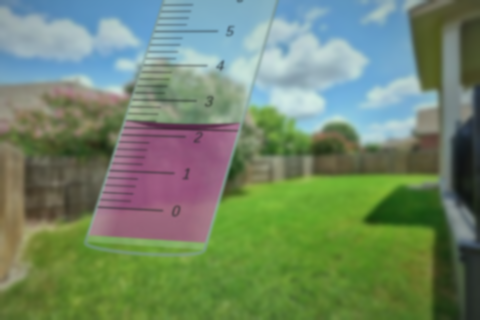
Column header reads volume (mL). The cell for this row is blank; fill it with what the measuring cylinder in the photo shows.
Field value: 2.2 mL
